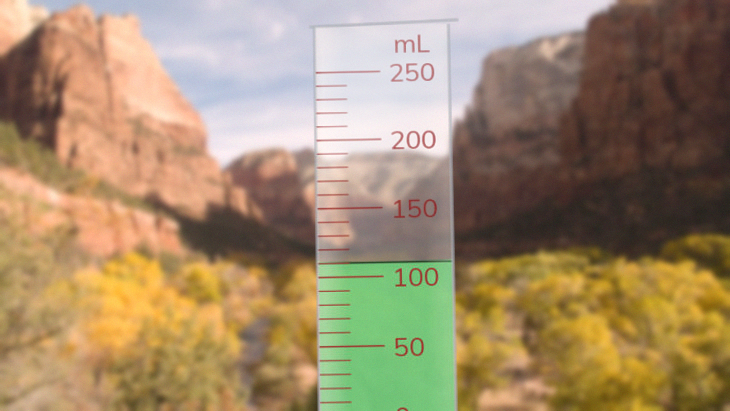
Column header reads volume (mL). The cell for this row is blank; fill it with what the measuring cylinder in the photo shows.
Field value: 110 mL
